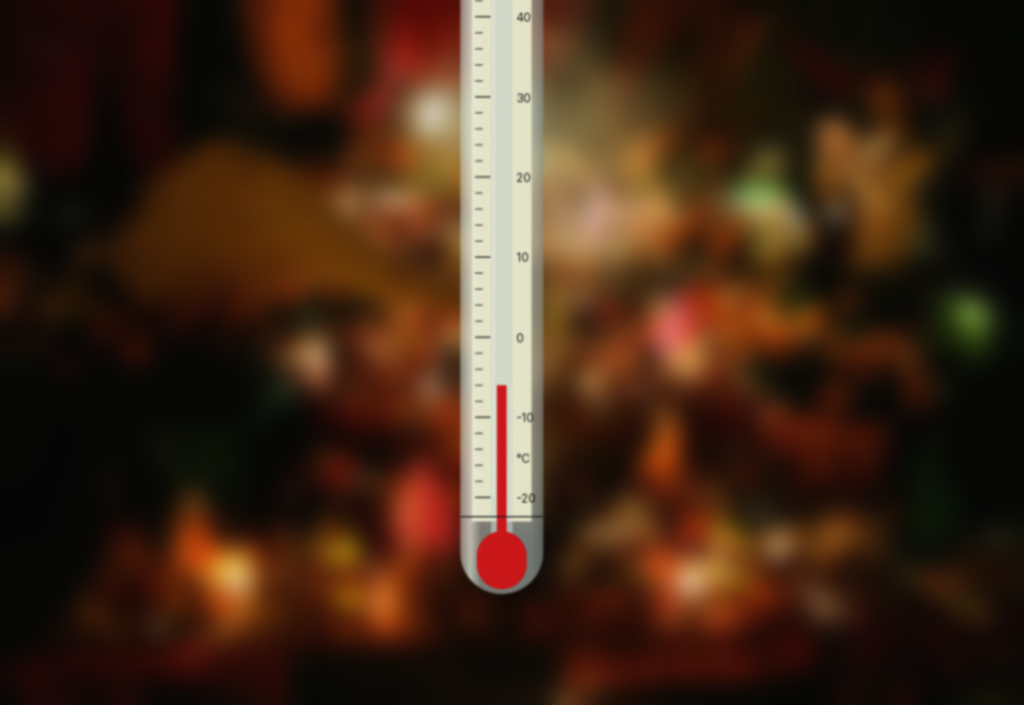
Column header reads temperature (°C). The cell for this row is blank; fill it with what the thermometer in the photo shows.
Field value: -6 °C
